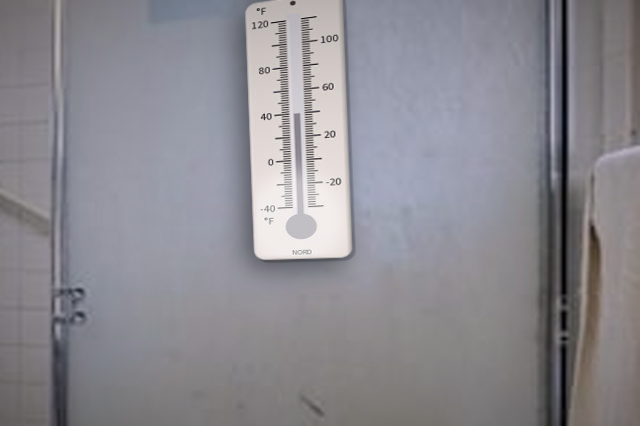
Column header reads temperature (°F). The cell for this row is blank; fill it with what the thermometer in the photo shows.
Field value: 40 °F
